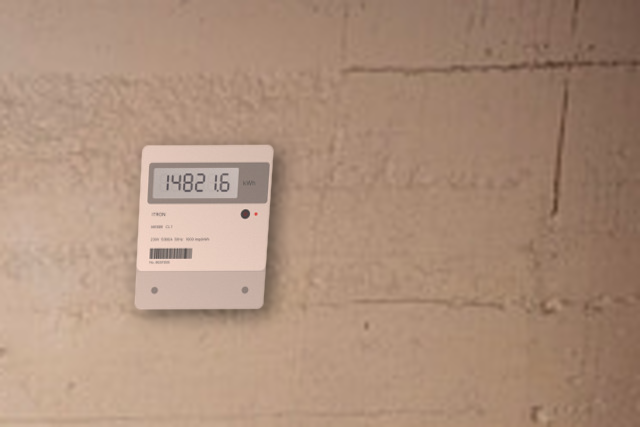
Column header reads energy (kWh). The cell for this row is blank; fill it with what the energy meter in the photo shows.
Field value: 14821.6 kWh
